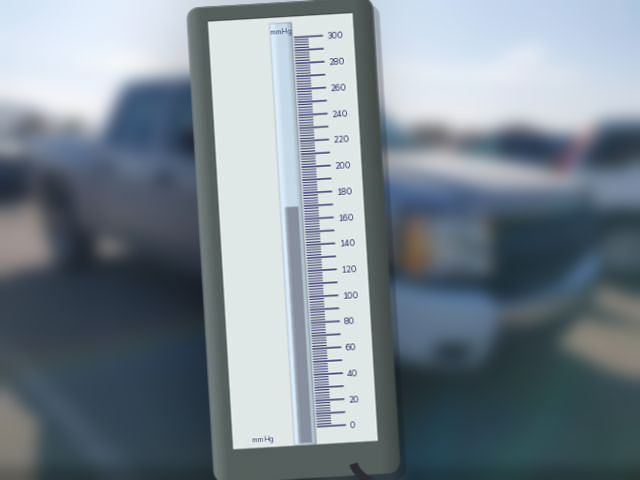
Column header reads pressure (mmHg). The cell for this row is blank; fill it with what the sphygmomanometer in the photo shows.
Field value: 170 mmHg
